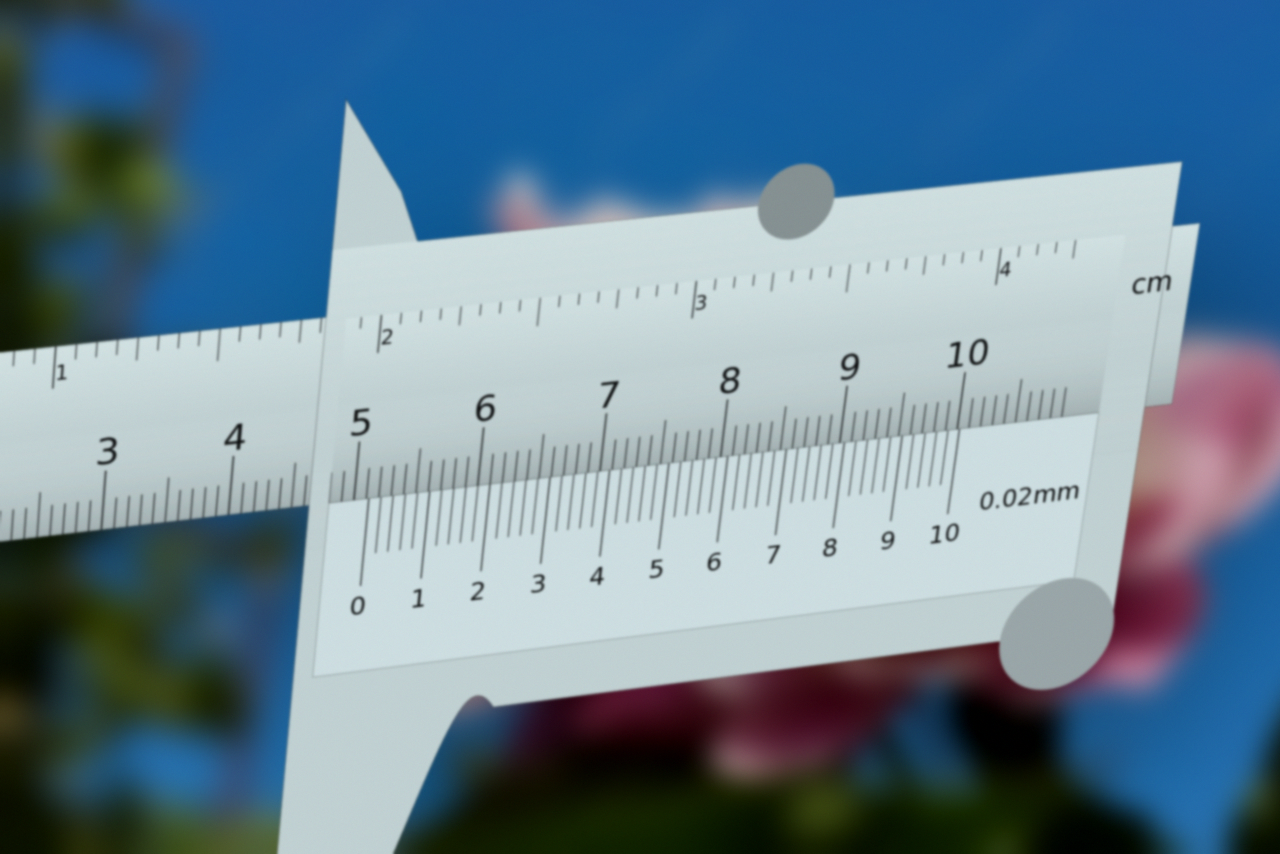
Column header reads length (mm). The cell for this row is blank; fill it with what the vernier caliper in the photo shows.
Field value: 51.2 mm
